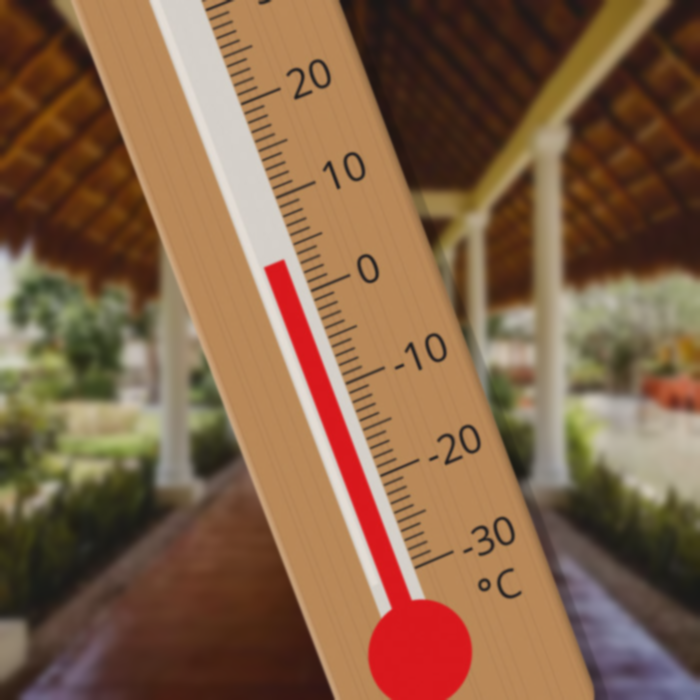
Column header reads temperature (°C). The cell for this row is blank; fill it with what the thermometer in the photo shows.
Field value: 4 °C
